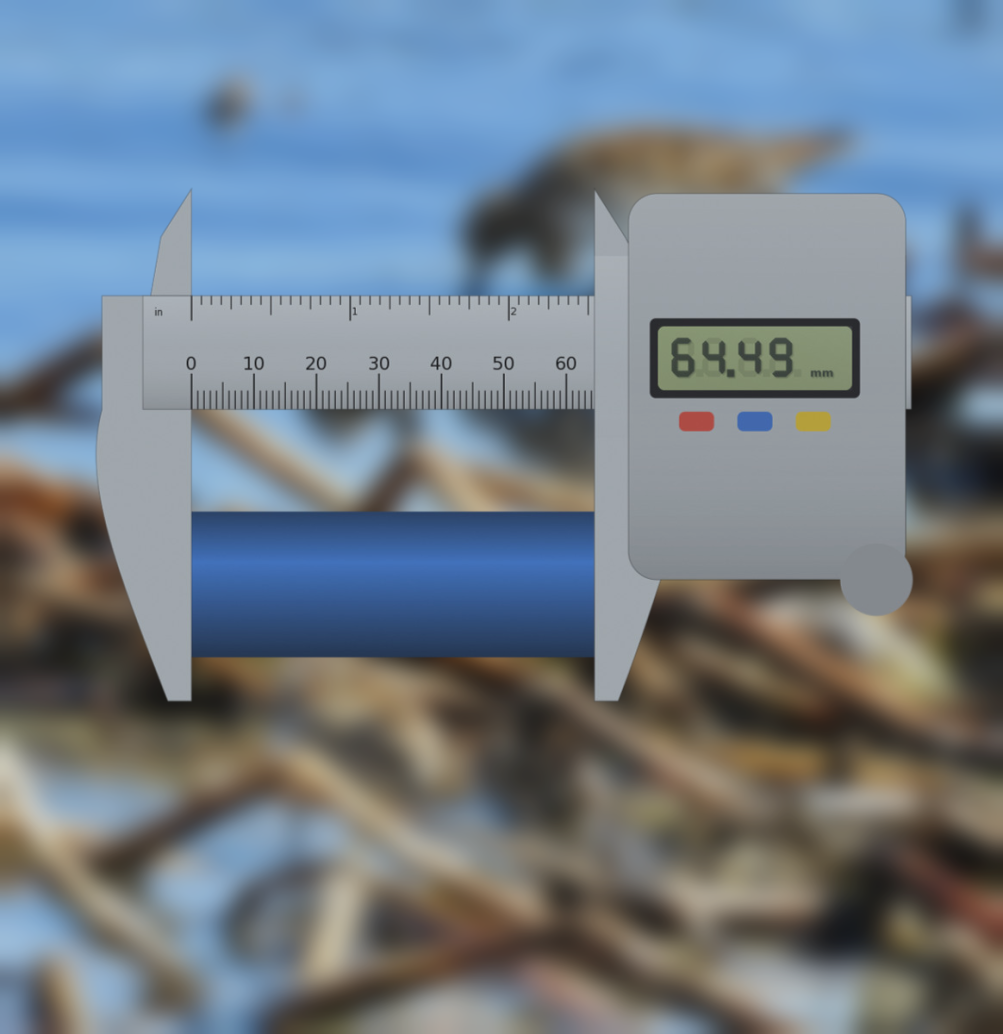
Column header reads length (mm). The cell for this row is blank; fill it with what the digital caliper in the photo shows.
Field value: 64.49 mm
